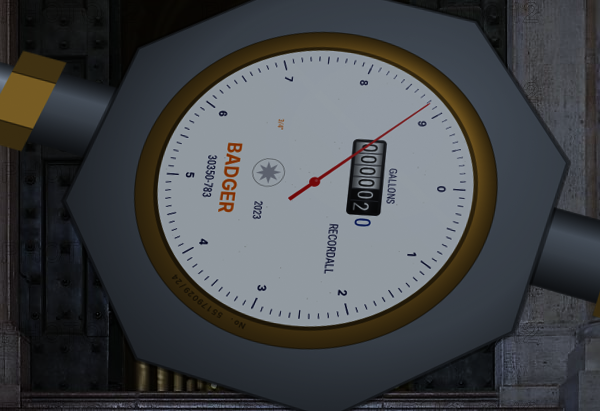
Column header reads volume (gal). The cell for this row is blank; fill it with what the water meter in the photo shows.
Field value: 18.8 gal
